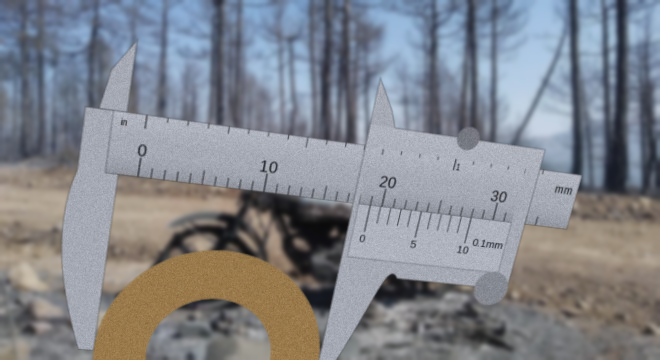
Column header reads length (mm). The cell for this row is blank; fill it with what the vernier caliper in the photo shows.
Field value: 19.0 mm
